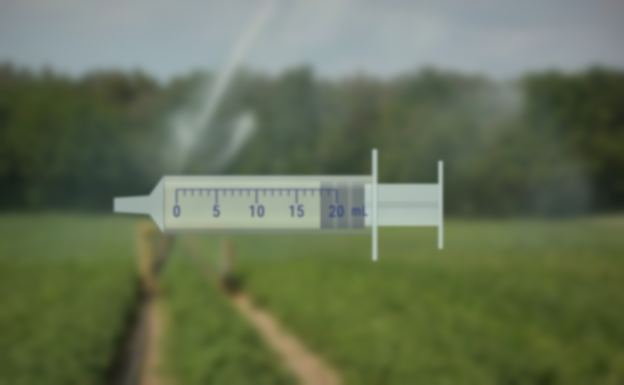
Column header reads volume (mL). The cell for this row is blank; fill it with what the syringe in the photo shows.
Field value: 18 mL
